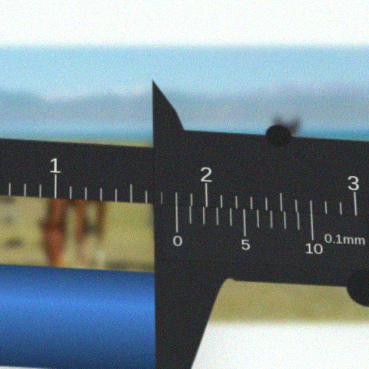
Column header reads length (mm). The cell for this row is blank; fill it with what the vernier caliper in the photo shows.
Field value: 18.0 mm
